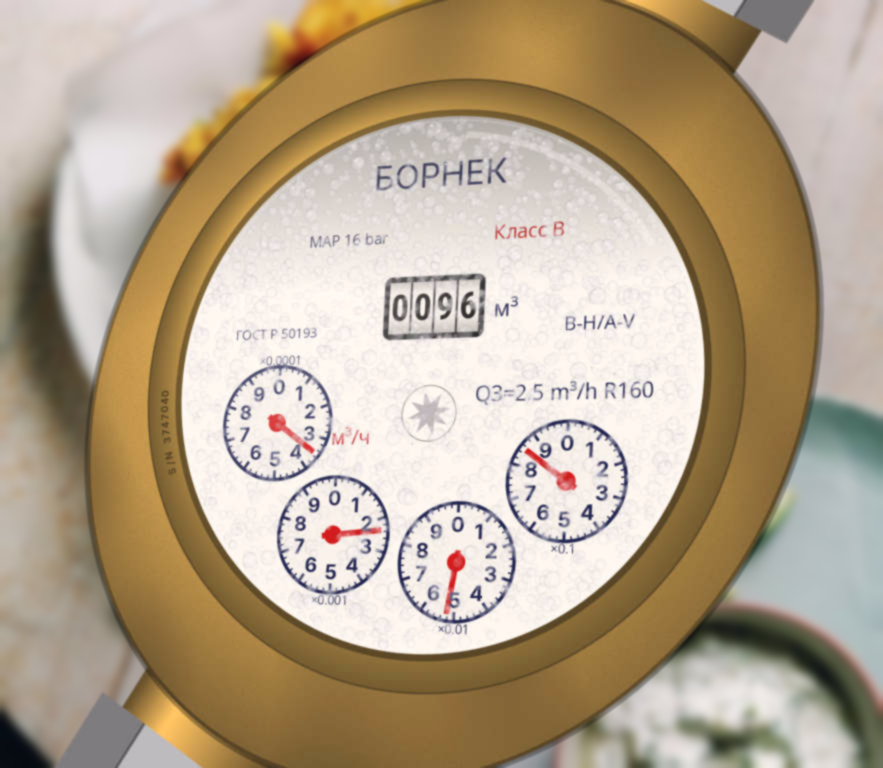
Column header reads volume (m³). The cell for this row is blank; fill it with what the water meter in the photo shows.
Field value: 96.8523 m³
